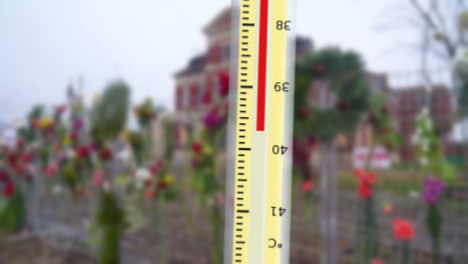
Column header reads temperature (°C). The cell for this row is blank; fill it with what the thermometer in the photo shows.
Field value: 39.7 °C
